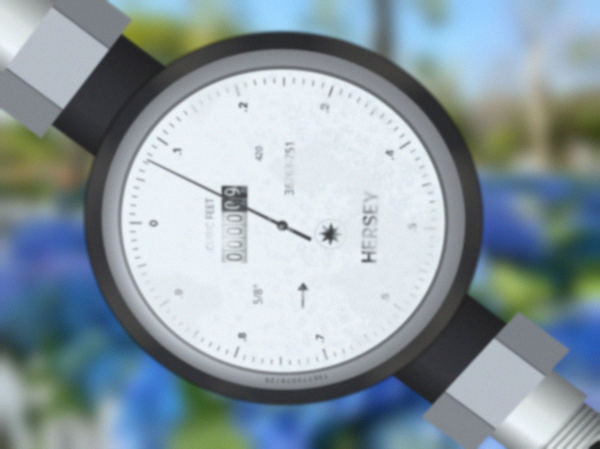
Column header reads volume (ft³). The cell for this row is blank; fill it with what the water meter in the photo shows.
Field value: 9.07 ft³
